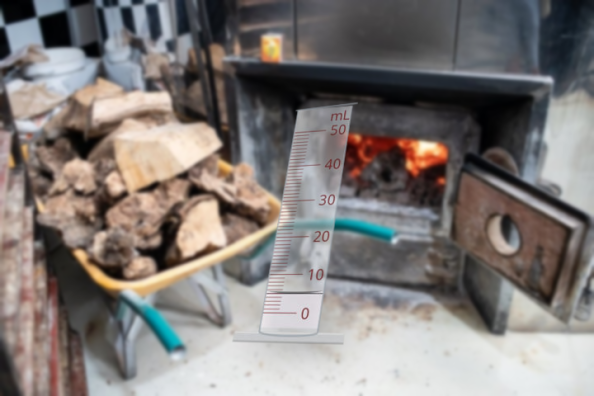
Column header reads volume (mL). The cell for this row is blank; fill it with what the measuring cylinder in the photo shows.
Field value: 5 mL
